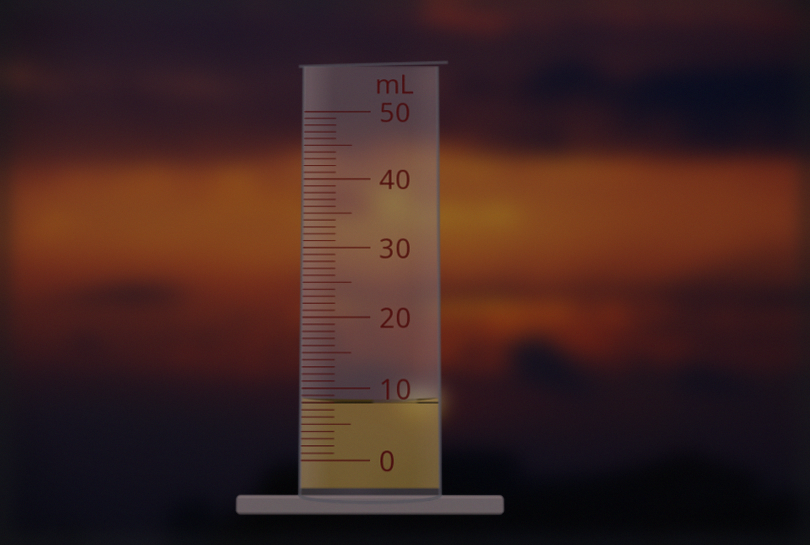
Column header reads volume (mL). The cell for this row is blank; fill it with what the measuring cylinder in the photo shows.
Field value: 8 mL
